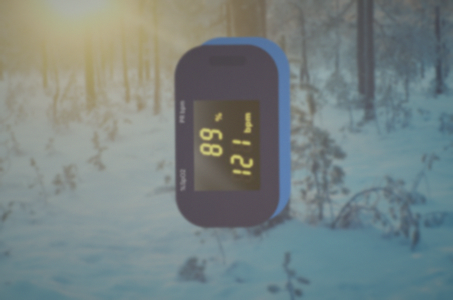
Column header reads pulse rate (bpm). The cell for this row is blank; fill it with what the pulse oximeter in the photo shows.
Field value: 121 bpm
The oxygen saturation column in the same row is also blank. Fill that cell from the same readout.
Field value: 89 %
